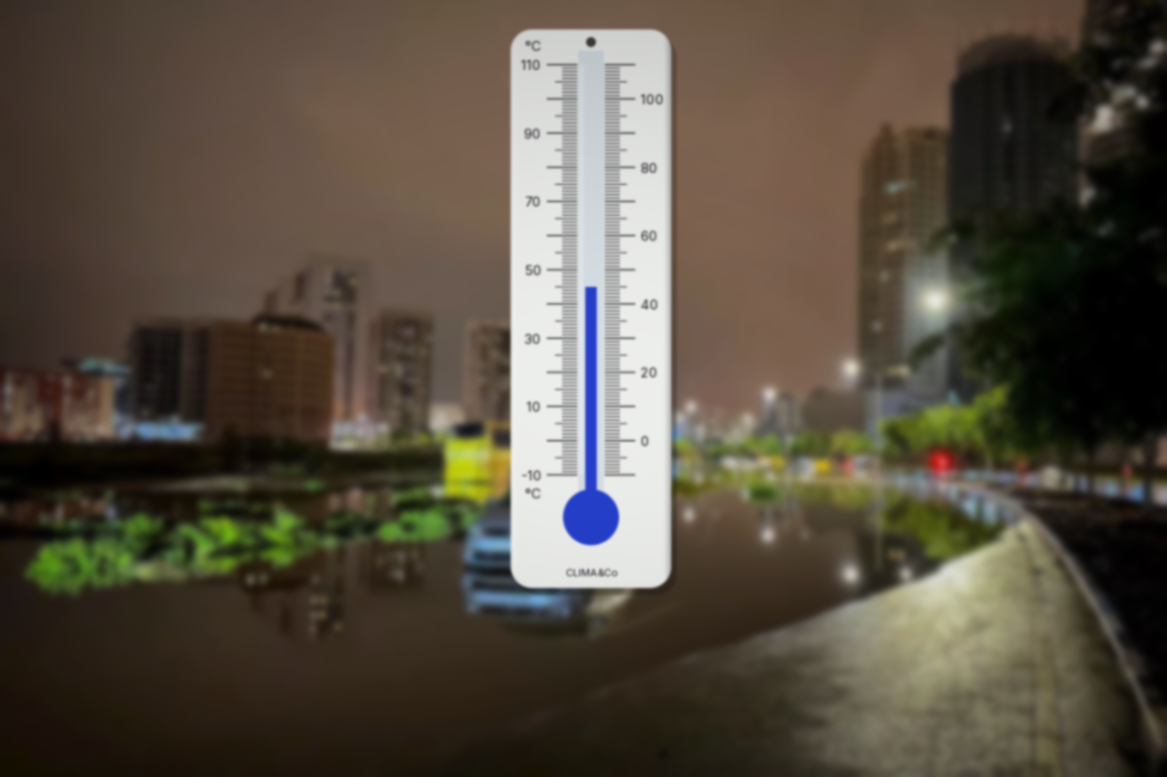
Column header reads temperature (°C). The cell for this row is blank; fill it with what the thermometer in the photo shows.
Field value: 45 °C
